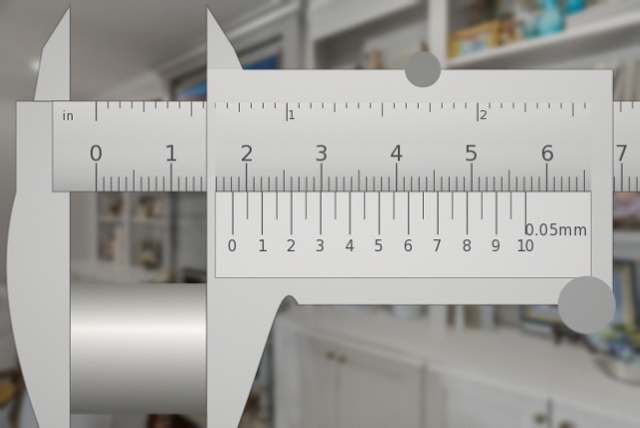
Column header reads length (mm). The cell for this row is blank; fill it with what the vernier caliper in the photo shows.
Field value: 18.2 mm
